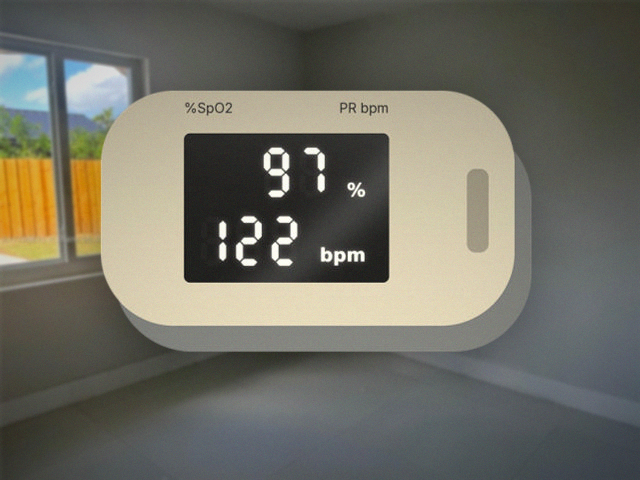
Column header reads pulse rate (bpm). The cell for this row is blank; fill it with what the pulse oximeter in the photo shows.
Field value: 122 bpm
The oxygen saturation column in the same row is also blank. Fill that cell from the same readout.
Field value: 97 %
